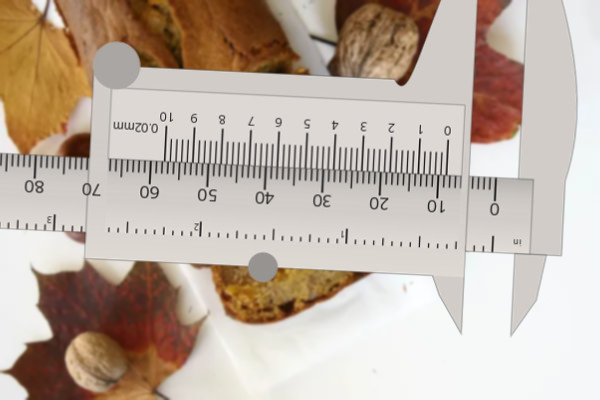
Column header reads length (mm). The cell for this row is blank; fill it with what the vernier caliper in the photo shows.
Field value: 8.6 mm
